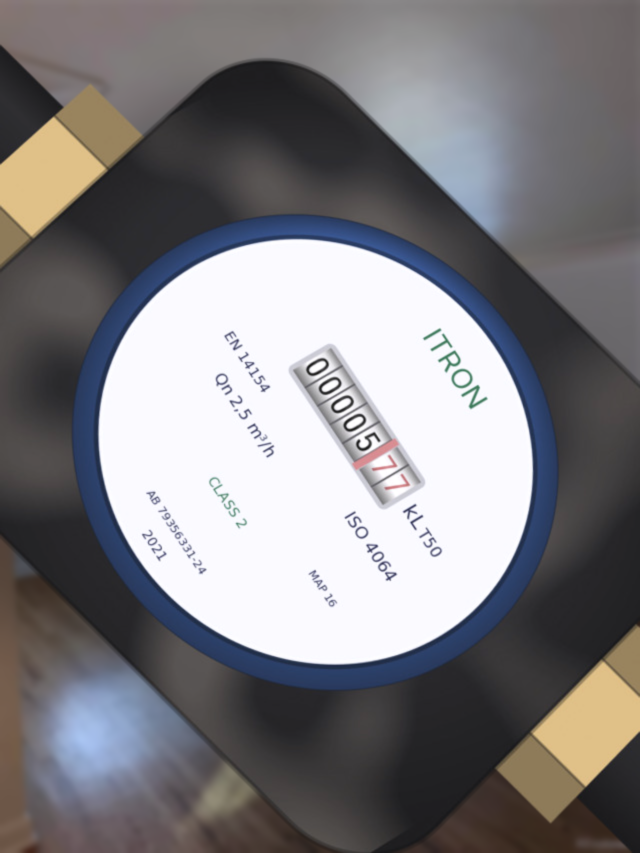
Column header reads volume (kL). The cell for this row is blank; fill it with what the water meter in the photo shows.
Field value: 5.77 kL
